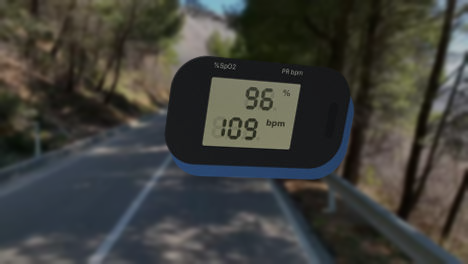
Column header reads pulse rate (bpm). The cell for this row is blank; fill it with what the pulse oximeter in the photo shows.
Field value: 109 bpm
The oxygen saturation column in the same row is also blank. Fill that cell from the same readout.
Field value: 96 %
